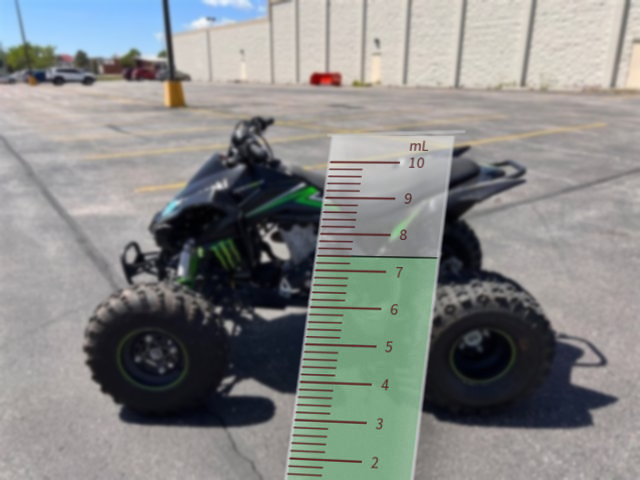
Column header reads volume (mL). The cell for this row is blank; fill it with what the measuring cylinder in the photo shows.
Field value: 7.4 mL
